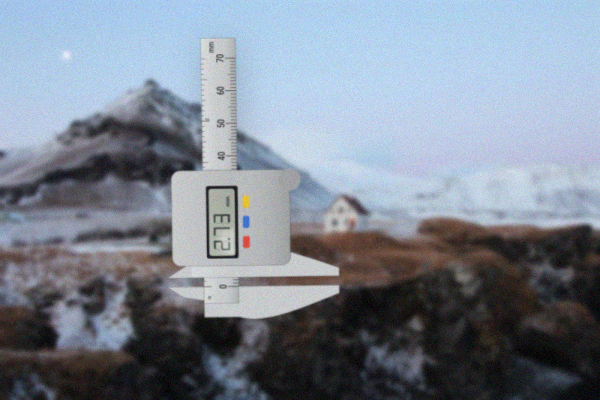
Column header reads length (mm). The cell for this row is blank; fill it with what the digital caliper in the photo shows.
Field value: 2.73 mm
